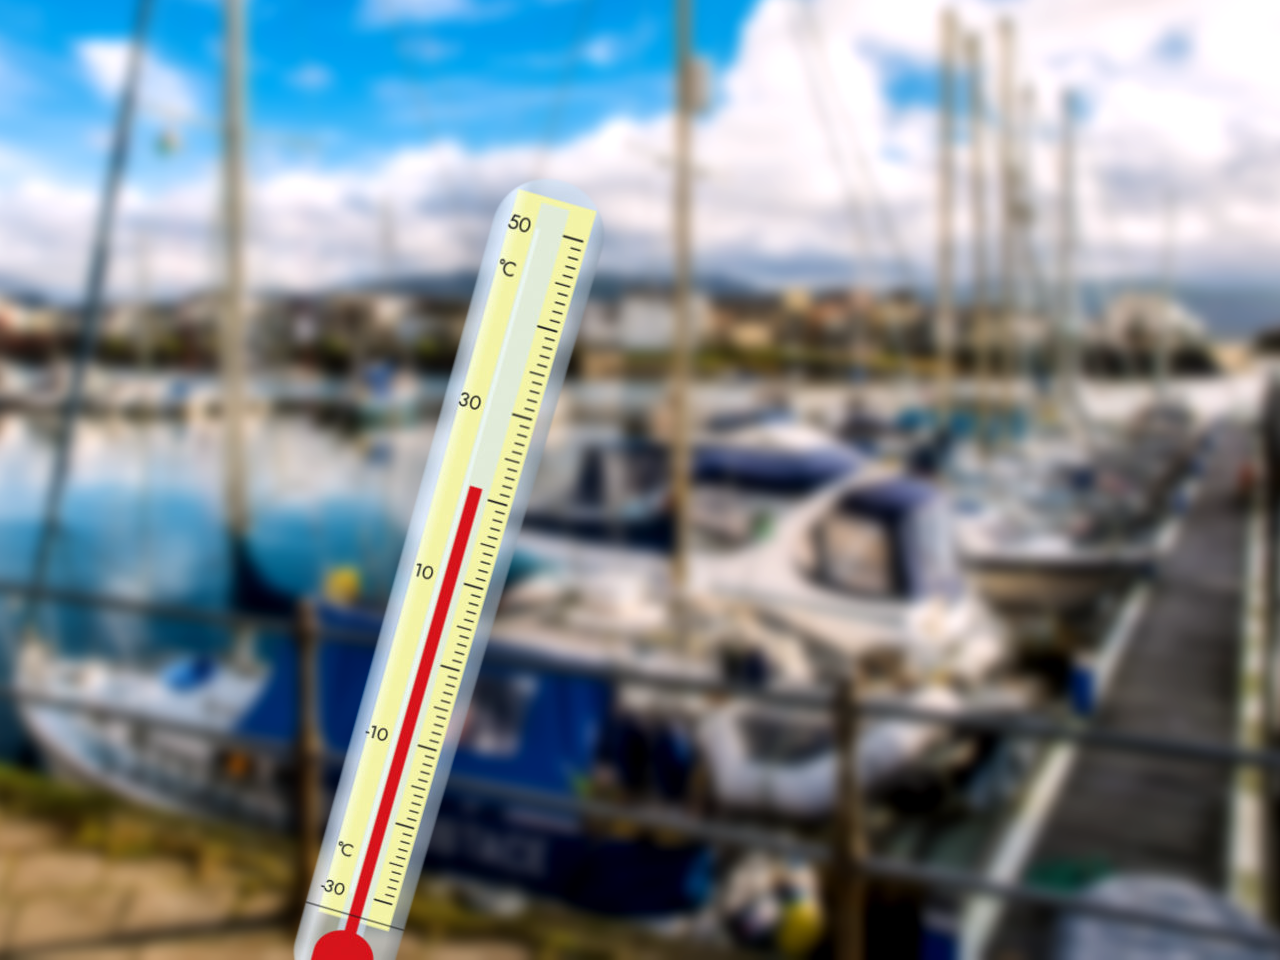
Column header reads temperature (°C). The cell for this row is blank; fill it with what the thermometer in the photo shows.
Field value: 21 °C
